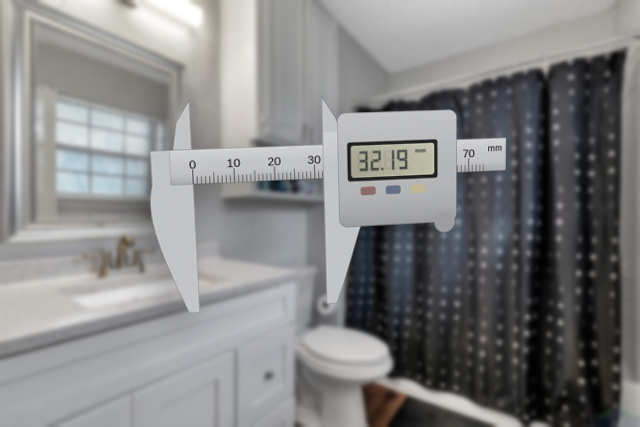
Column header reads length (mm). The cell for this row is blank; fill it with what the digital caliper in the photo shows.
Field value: 32.19 mm
